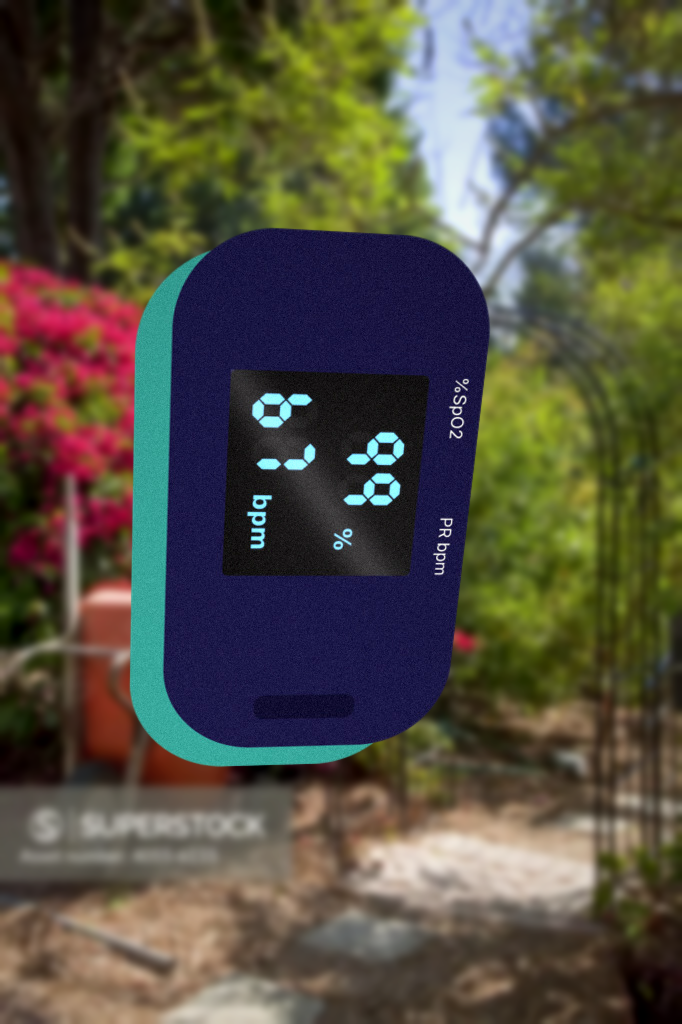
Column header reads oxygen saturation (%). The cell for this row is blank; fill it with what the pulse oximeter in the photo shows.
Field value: 99 %
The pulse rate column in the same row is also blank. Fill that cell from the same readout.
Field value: 67 bpm
